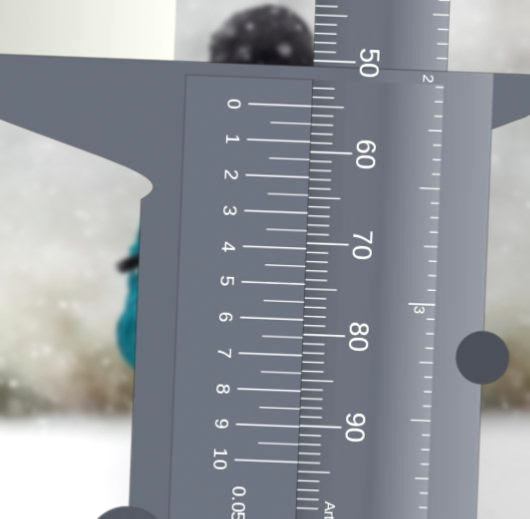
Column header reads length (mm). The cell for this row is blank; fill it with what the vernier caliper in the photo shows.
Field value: 55.0 mm
